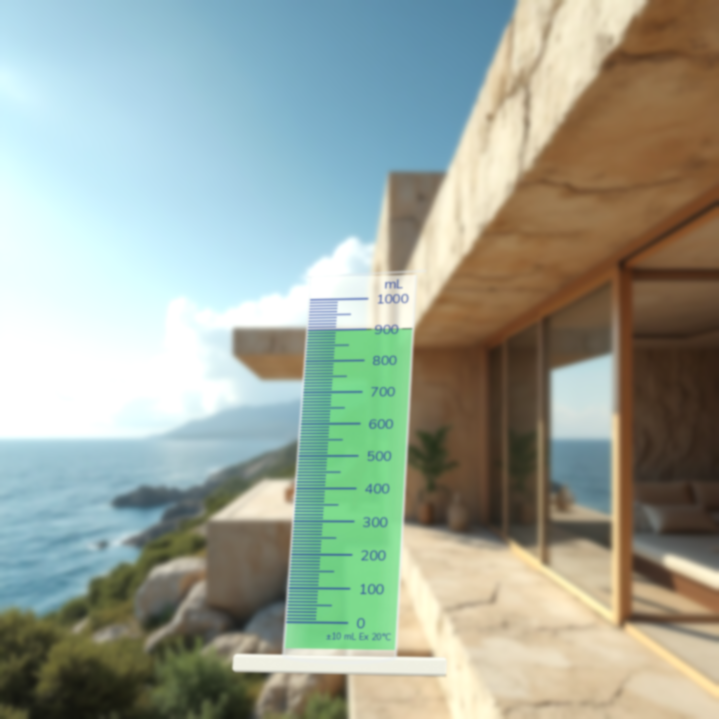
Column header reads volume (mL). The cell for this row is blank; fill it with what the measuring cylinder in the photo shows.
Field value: 900 mL
